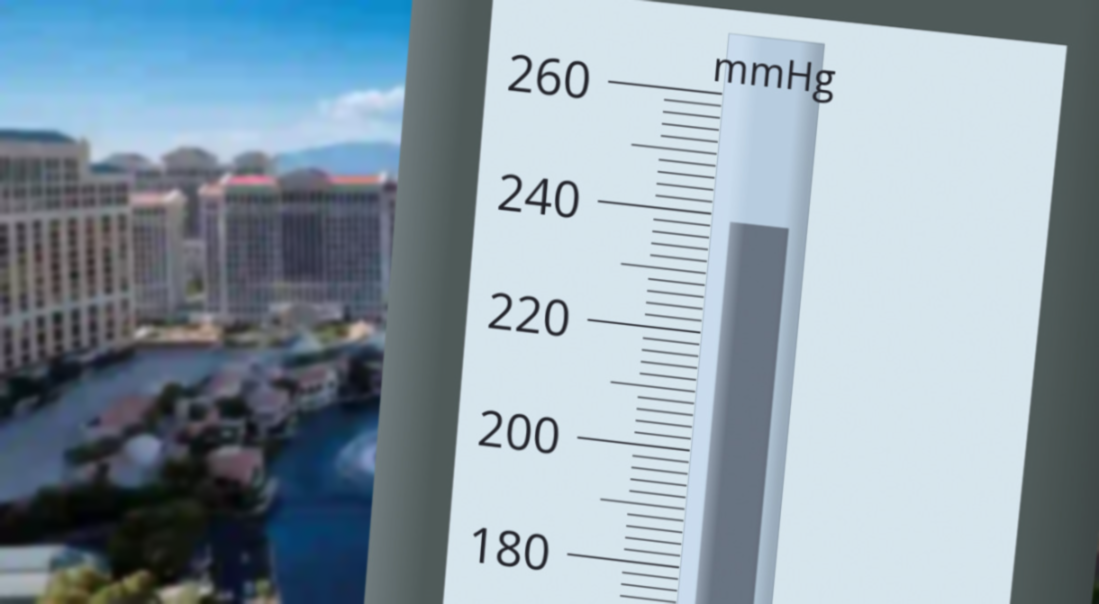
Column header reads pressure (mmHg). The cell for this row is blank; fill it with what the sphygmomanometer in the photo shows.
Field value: 239 mmHg
